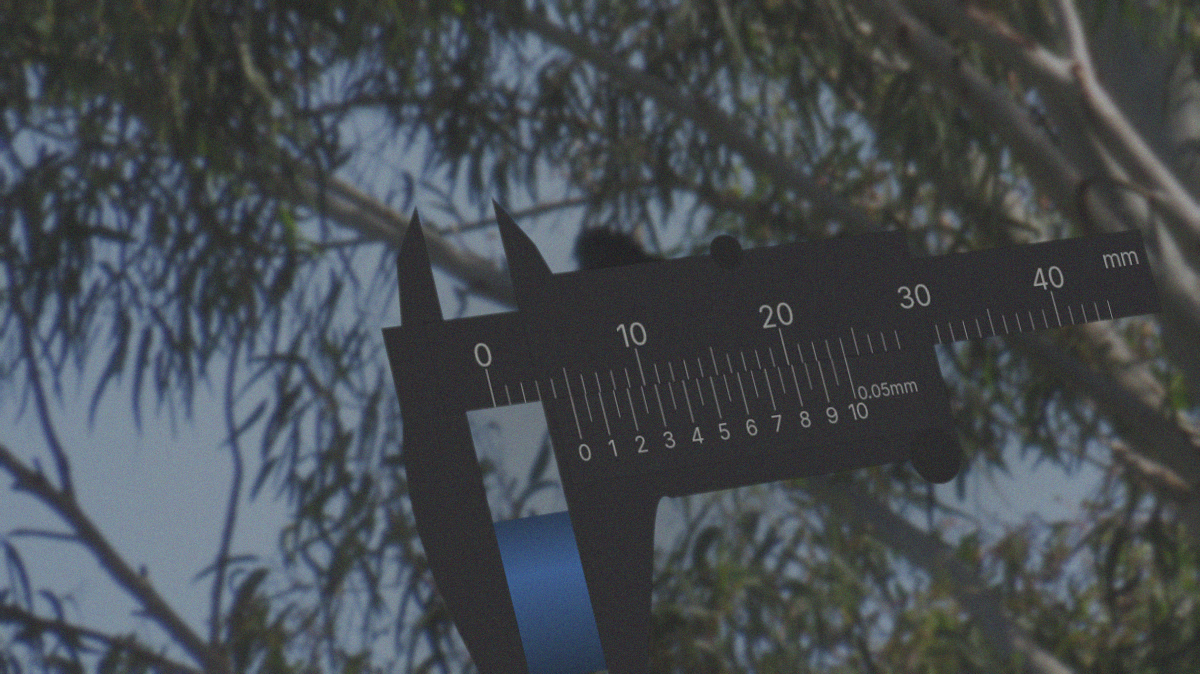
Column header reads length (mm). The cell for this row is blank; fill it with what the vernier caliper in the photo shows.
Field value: 5.0 mm
